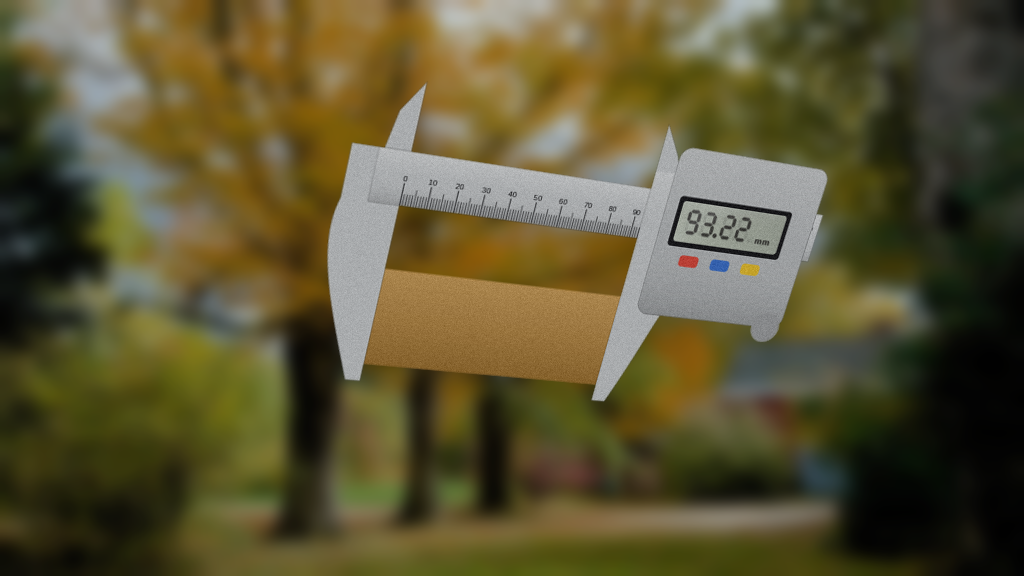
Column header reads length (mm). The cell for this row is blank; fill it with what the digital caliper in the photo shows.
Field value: 93.22 mm
